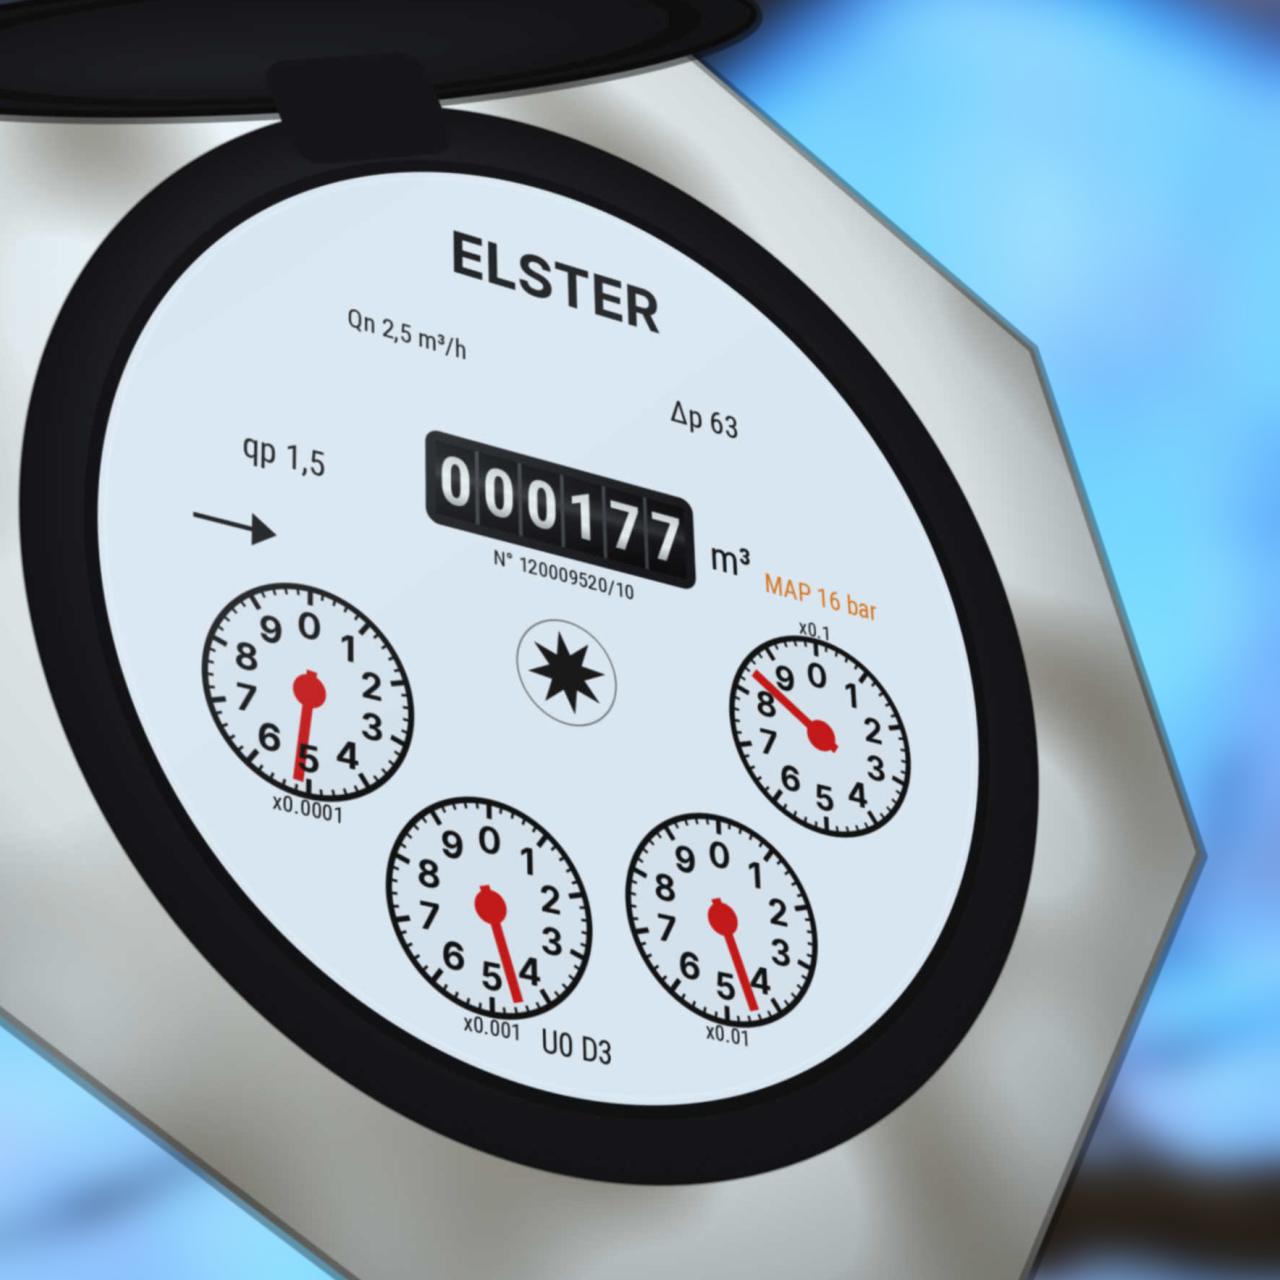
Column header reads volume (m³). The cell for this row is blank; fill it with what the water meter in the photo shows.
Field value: 177.8445 m³
